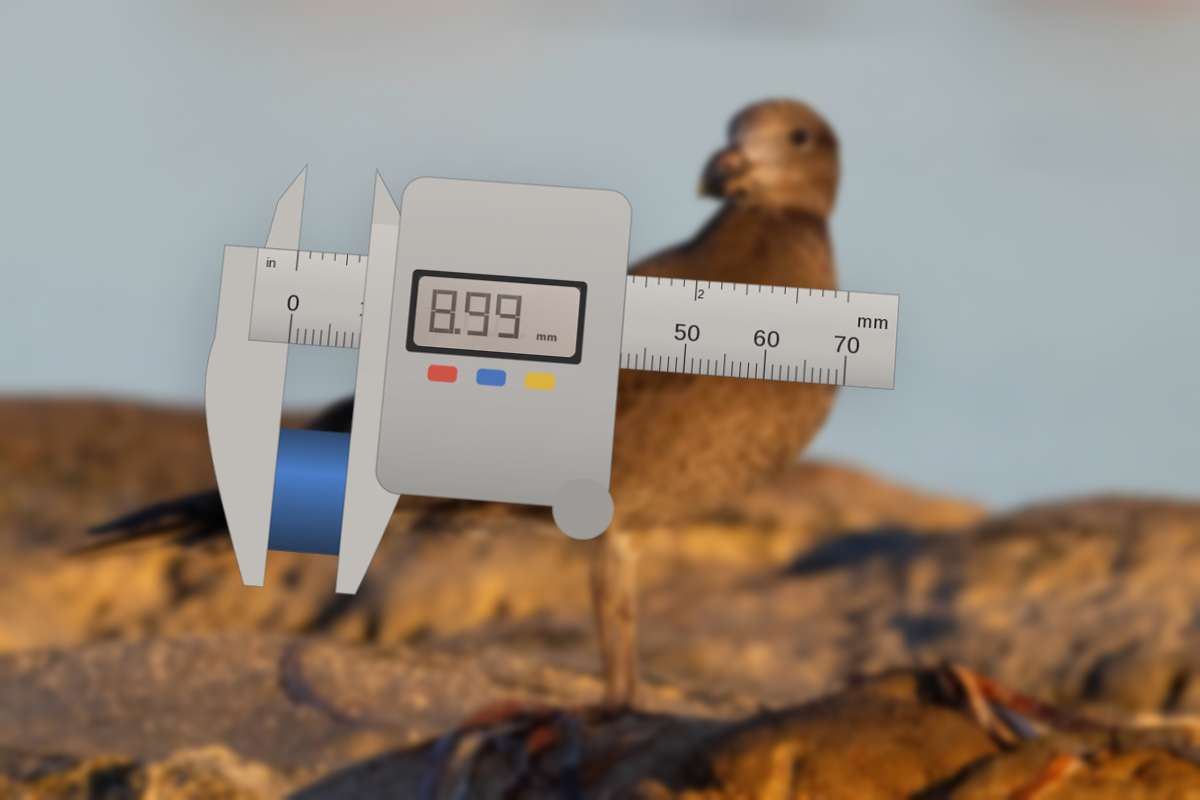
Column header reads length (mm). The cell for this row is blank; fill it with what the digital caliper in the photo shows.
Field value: 8.99 mm
